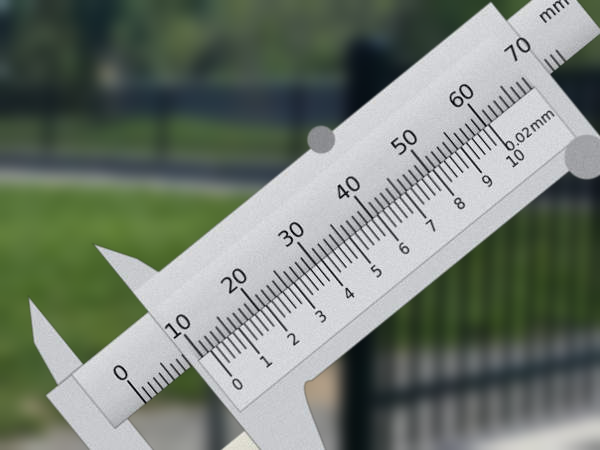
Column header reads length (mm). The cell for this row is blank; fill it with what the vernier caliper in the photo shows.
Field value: 11.4 mm
